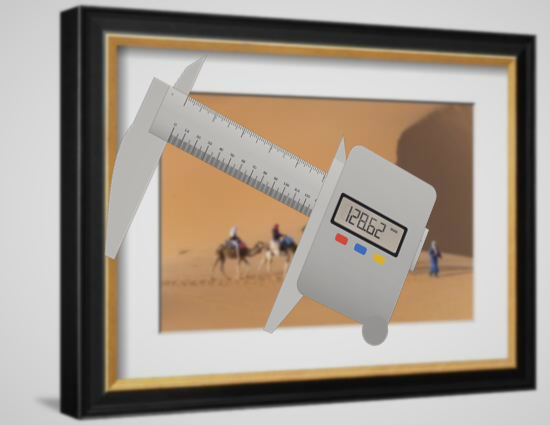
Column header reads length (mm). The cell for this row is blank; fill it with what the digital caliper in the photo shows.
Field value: 128.62 mm
